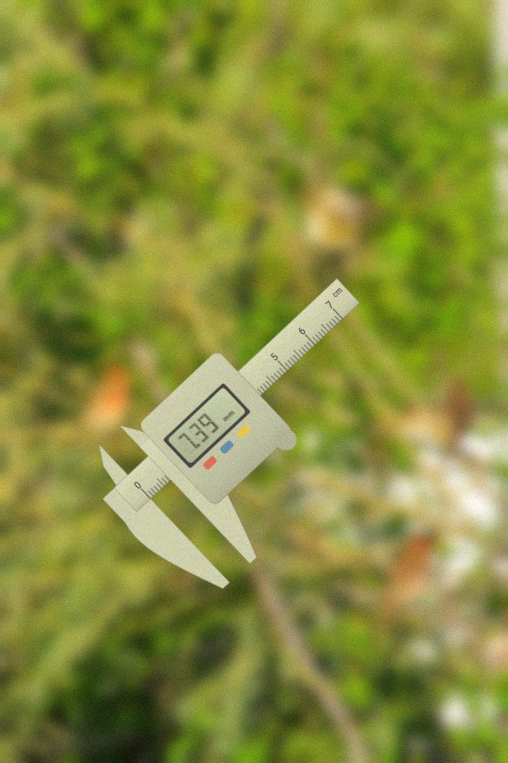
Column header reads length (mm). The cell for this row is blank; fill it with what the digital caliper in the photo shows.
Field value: 7.39 mm
